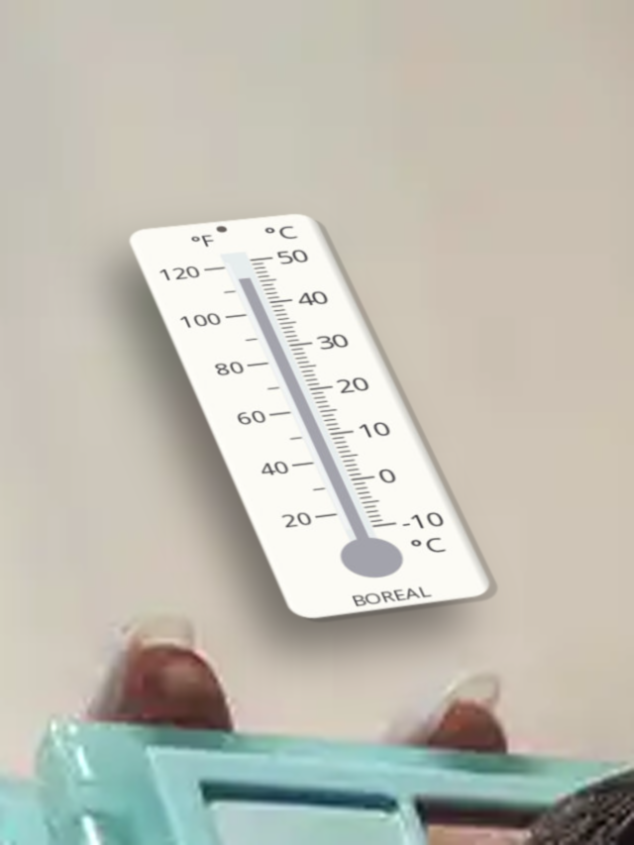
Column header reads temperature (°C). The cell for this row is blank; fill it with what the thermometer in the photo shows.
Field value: 46 °C
